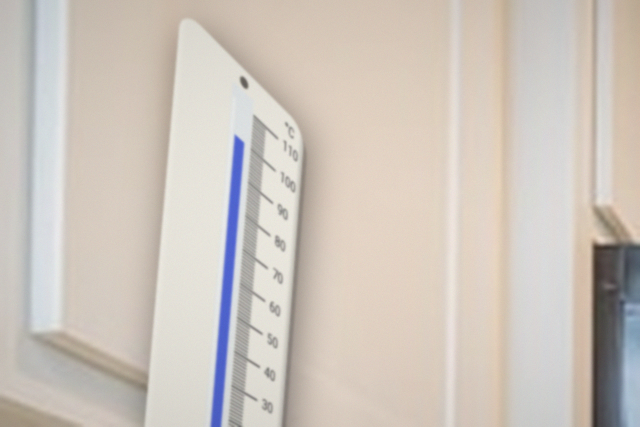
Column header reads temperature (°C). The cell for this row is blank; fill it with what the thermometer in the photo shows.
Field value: 100 °C
